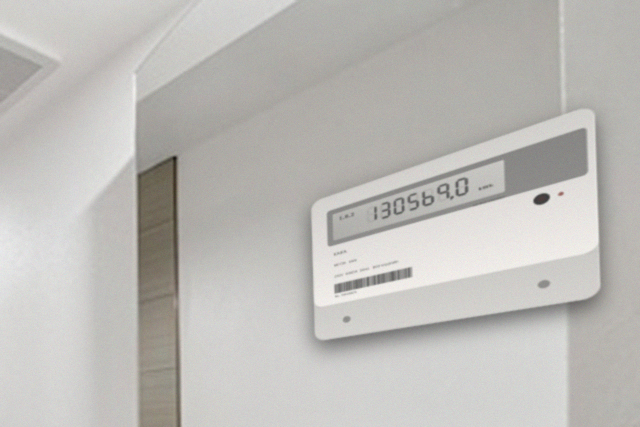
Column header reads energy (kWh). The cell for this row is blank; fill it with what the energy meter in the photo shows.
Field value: 130569.0 kWh
